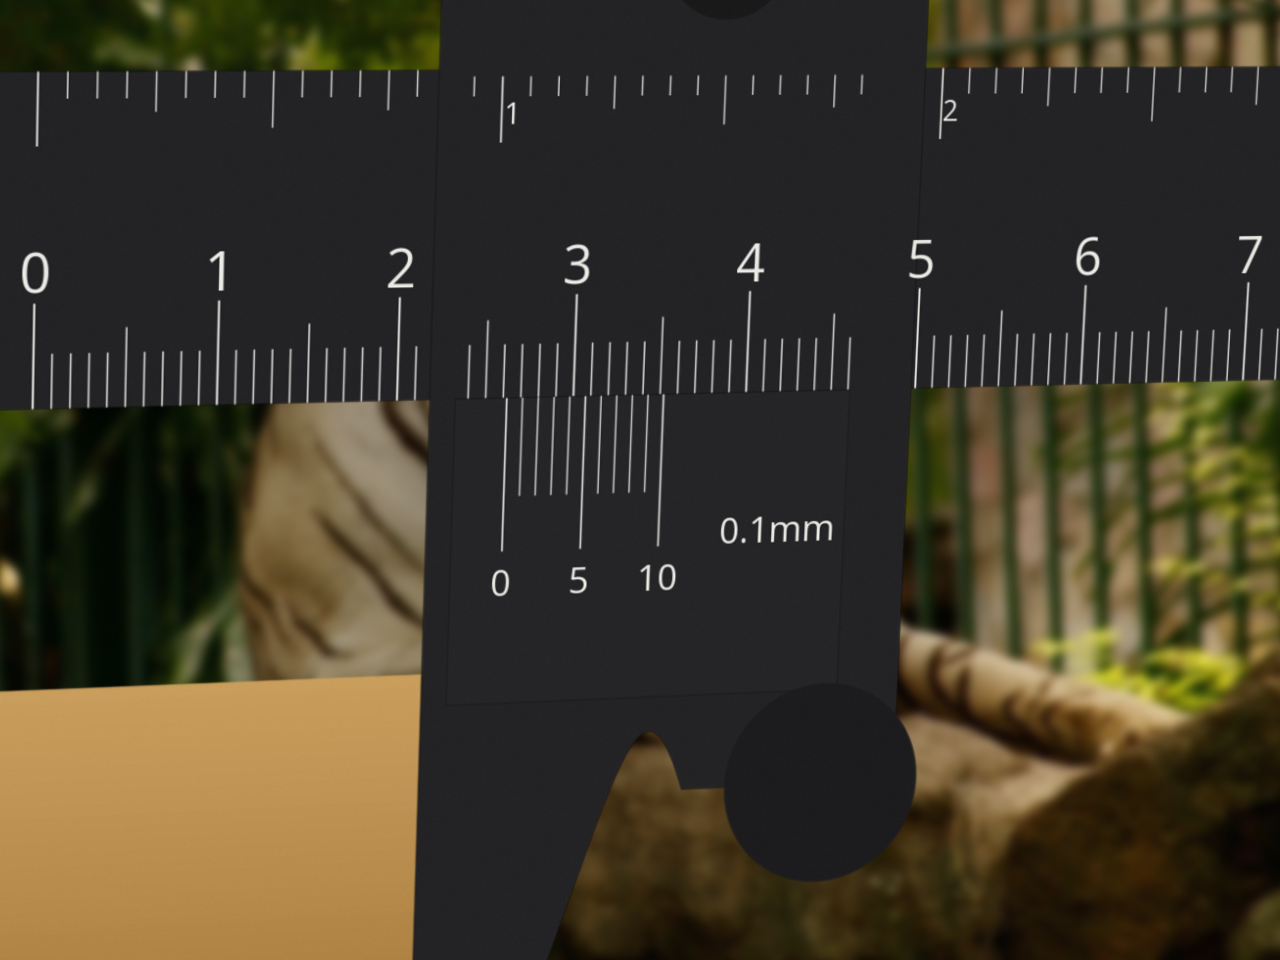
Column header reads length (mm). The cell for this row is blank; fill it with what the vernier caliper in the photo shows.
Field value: 26.2 mm
